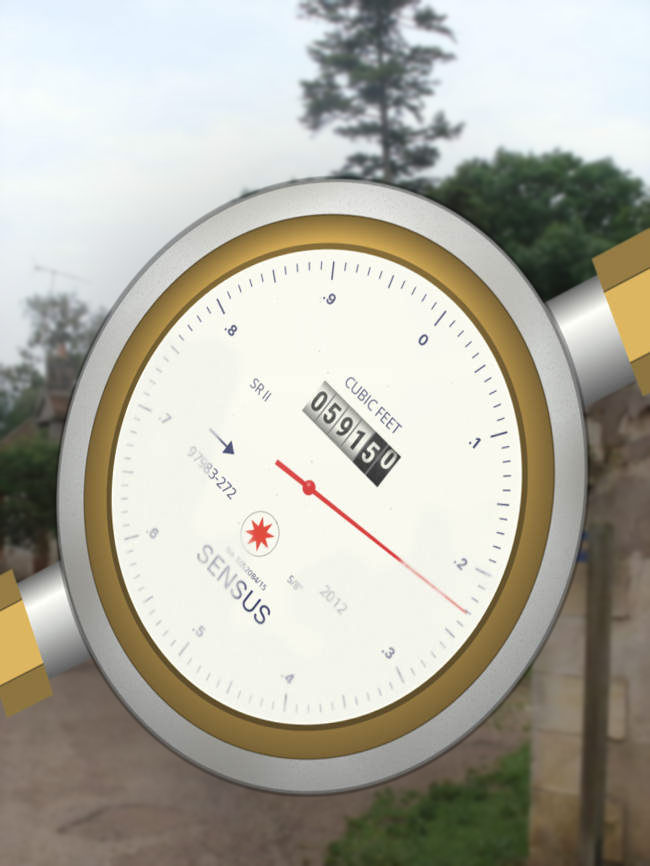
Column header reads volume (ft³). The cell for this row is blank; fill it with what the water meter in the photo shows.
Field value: 59150.23 ft³
